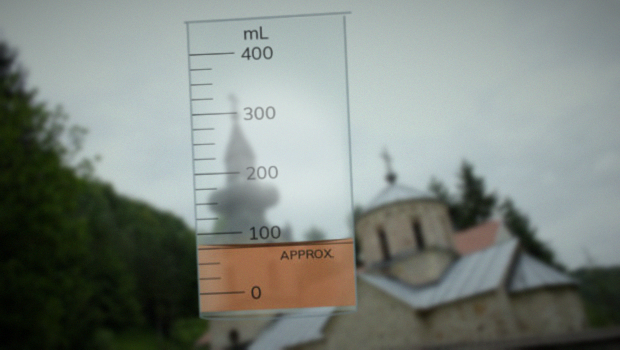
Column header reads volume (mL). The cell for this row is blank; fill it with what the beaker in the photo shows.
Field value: 75 mL
